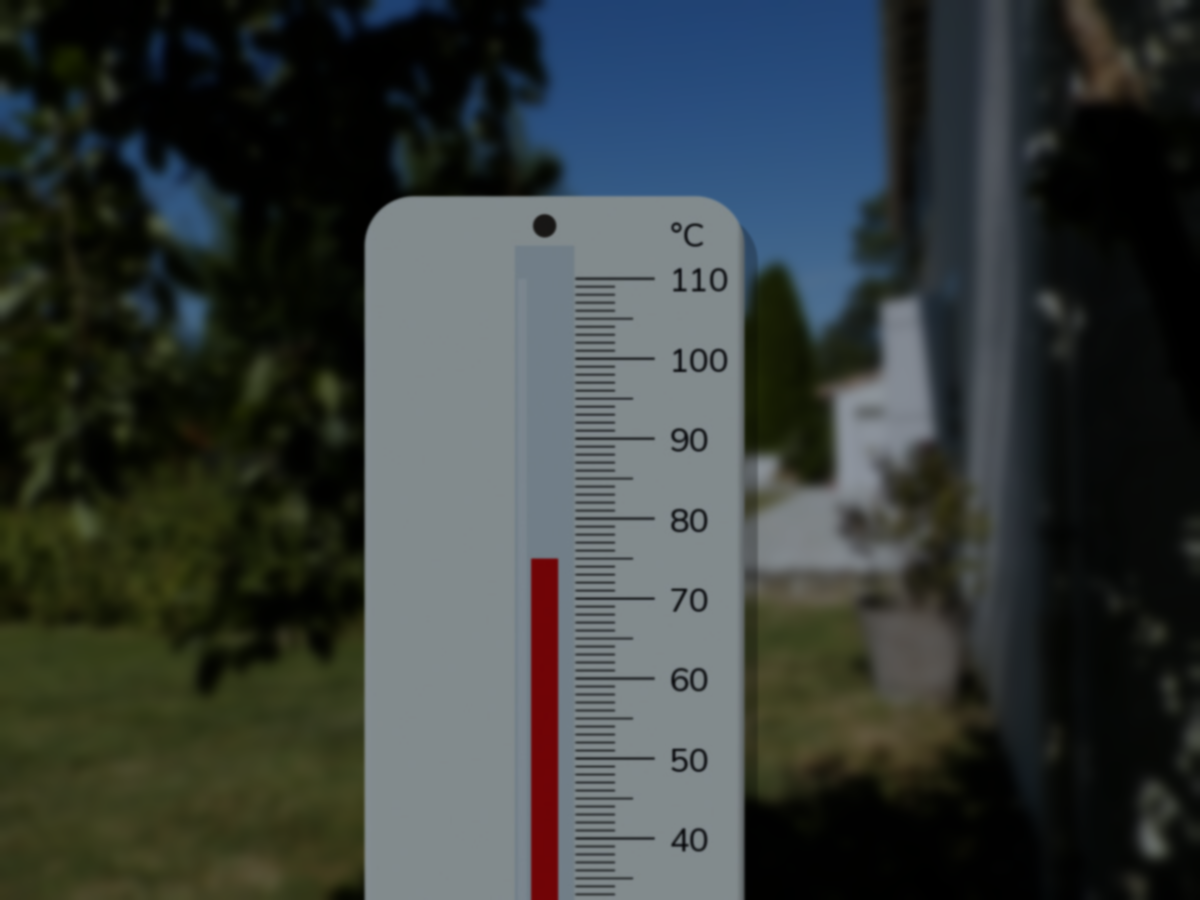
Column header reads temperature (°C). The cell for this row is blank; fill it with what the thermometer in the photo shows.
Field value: 75 °C
